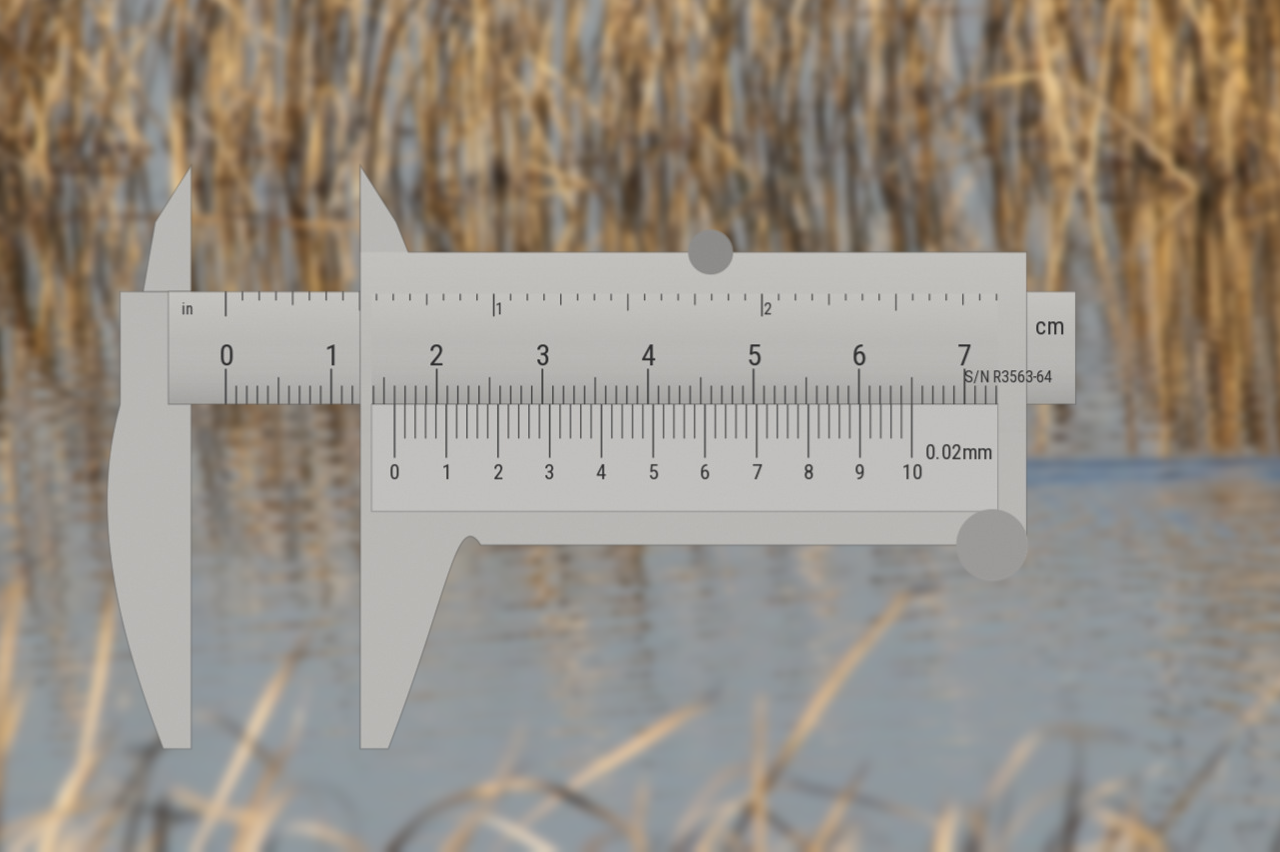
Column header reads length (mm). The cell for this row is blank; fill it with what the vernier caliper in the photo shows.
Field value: 16.0 mm
